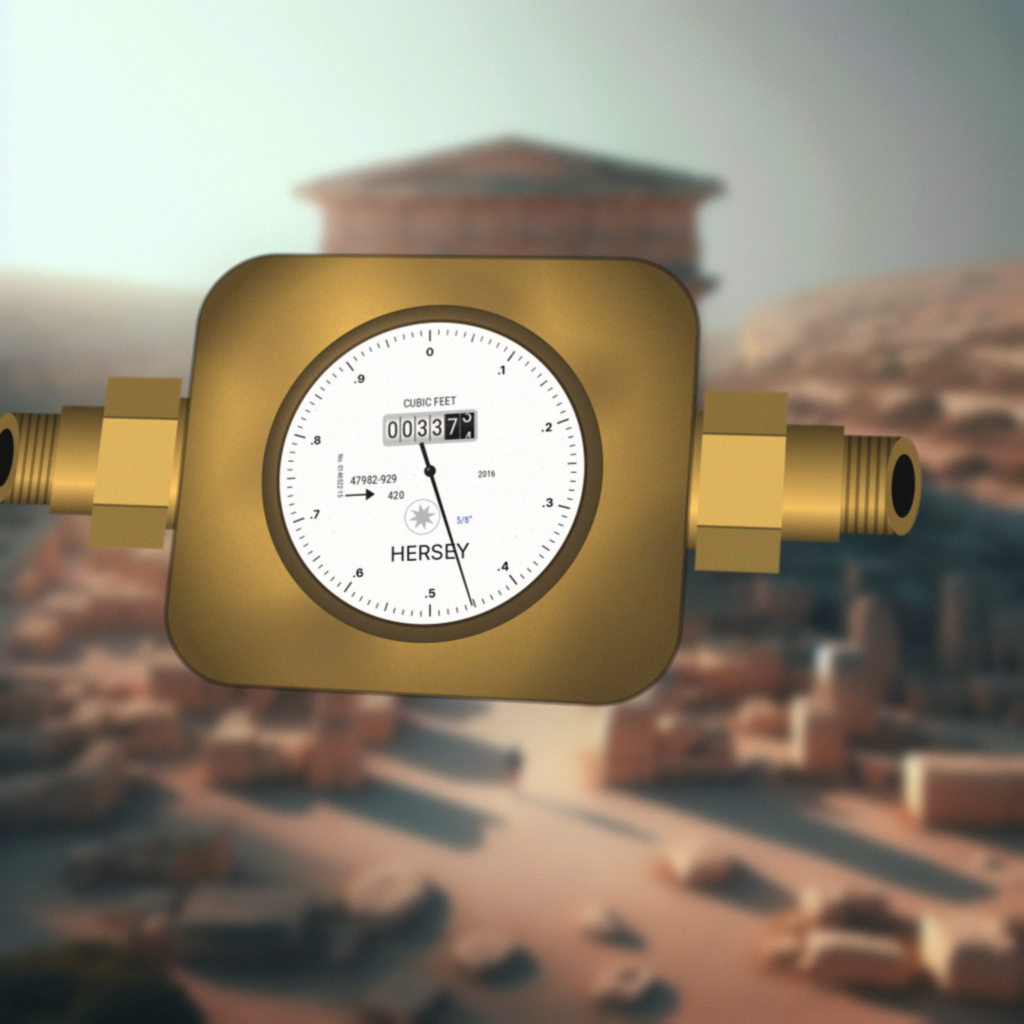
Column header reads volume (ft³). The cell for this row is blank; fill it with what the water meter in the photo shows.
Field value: 3373.45 ft³
